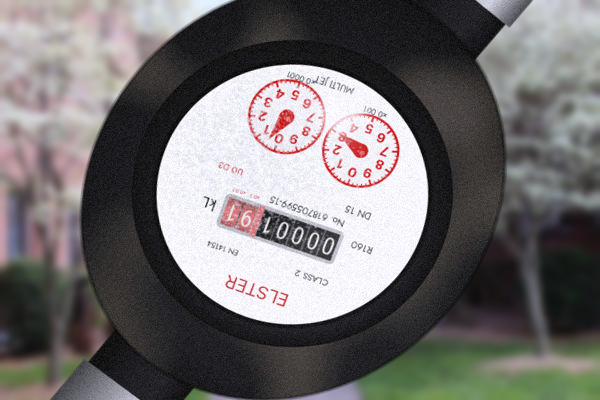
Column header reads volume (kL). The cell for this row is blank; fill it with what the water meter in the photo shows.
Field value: 1.9130 kL
